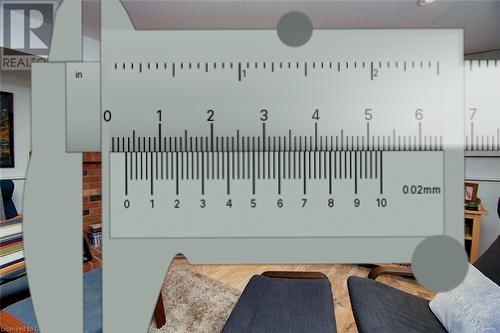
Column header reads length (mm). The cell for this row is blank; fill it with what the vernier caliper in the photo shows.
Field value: 3.5 mm
